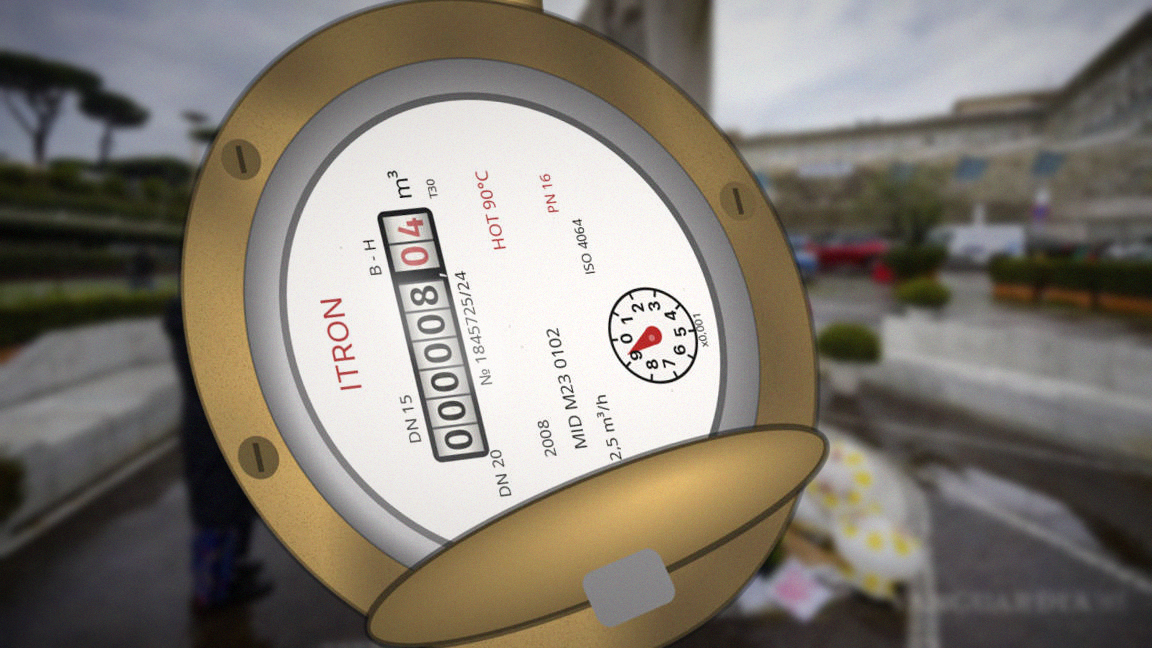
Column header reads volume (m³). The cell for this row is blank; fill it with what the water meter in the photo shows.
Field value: 8.039 m³
